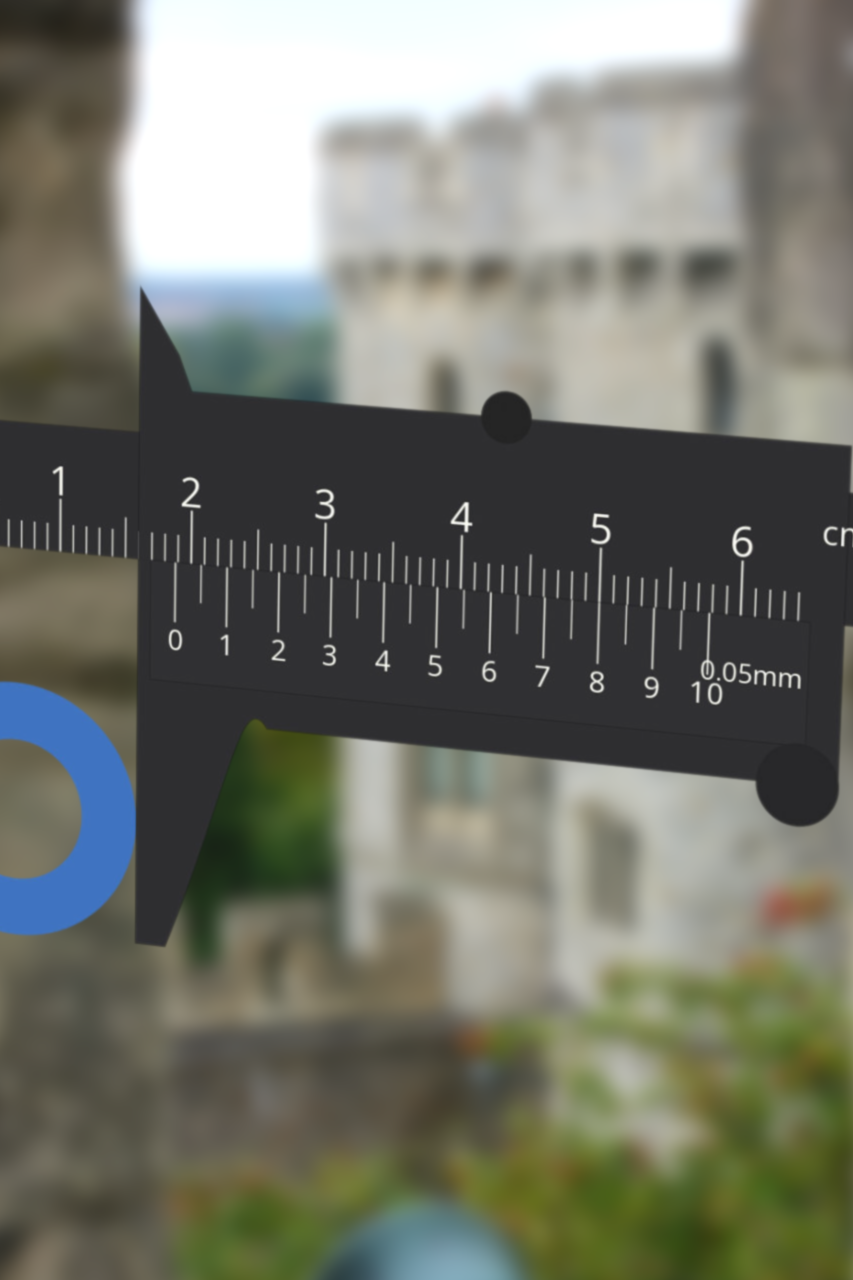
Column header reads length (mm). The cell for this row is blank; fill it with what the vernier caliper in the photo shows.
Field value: 18.8 mm
